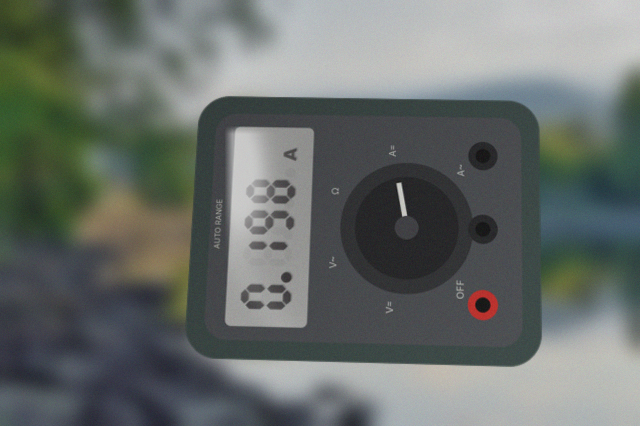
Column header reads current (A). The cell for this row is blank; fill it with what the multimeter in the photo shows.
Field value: 0.198 A
